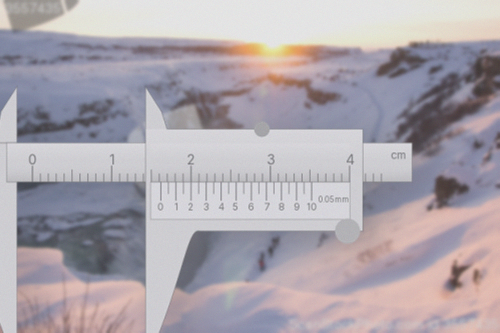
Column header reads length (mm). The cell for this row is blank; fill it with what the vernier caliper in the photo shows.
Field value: 16.2 mm
